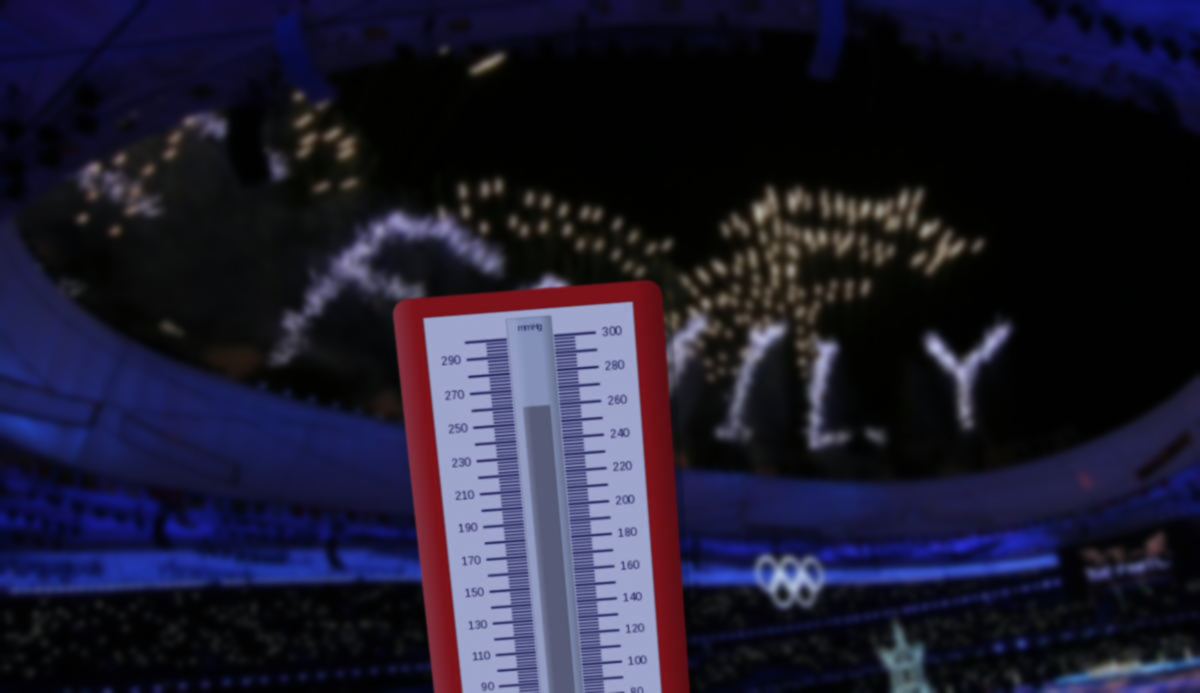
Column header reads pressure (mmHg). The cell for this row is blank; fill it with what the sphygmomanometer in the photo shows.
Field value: 260 mmHg
